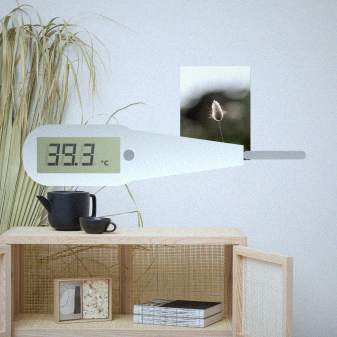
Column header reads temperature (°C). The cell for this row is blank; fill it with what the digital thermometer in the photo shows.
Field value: 39.3 °C
